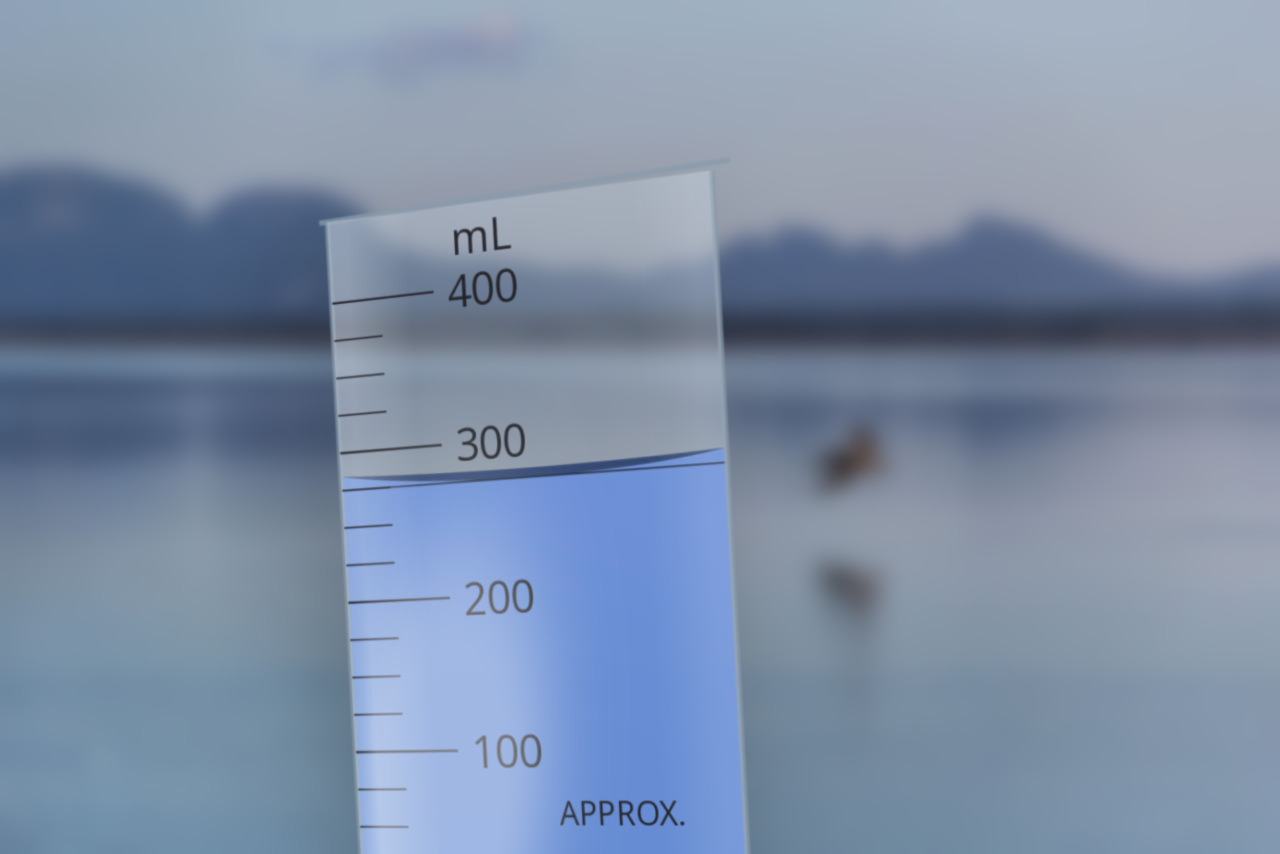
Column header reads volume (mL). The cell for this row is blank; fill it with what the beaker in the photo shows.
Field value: 275 mL
